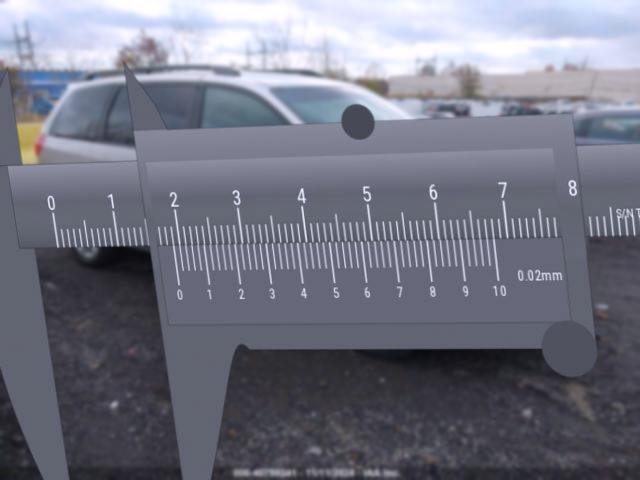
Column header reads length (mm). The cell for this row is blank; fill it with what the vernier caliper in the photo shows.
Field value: 19.0 mm
